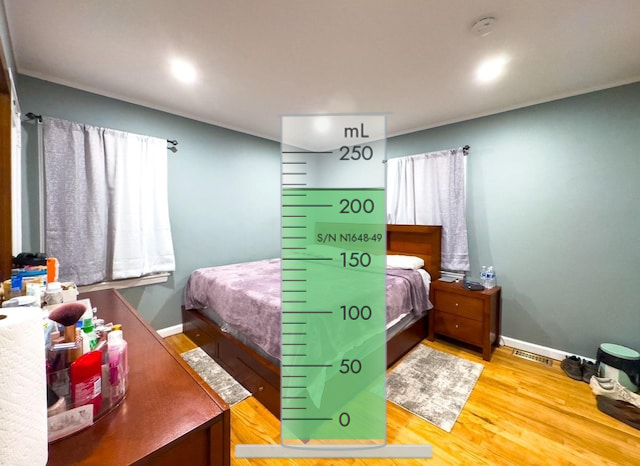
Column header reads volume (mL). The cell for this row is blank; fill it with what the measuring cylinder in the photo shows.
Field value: 215 mL
